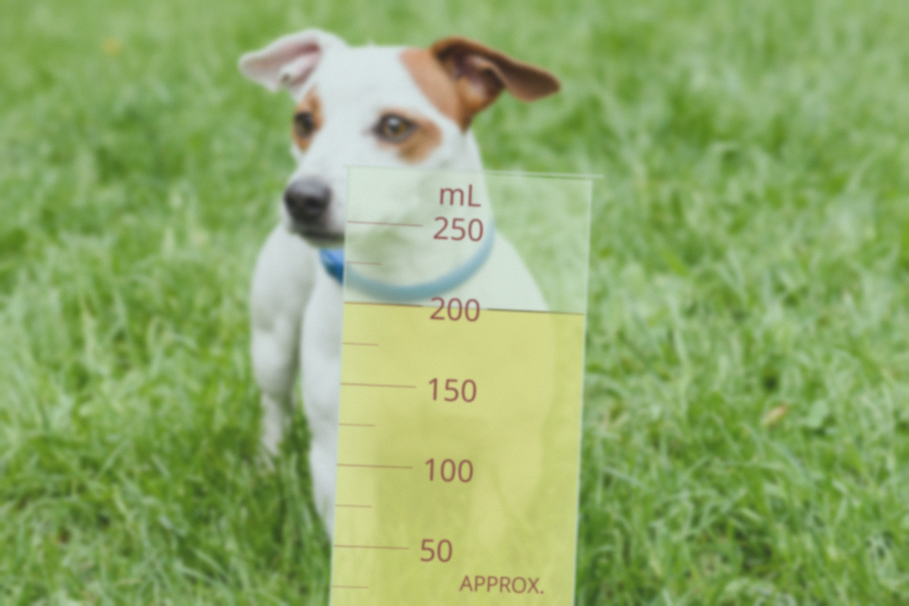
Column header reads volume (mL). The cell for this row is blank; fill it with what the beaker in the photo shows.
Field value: 200 mL
